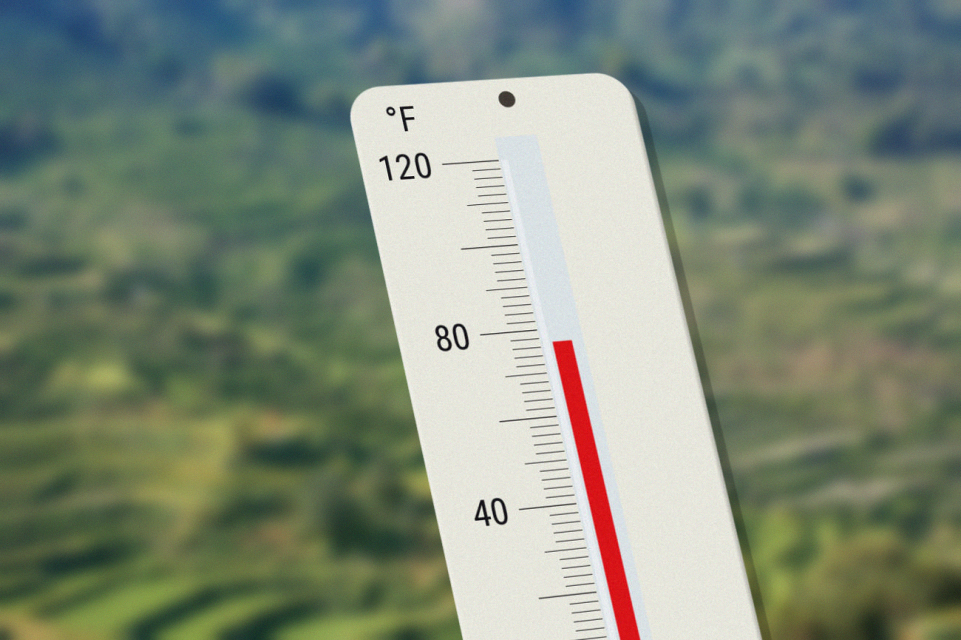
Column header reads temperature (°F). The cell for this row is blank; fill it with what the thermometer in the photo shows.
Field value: 77 °F
